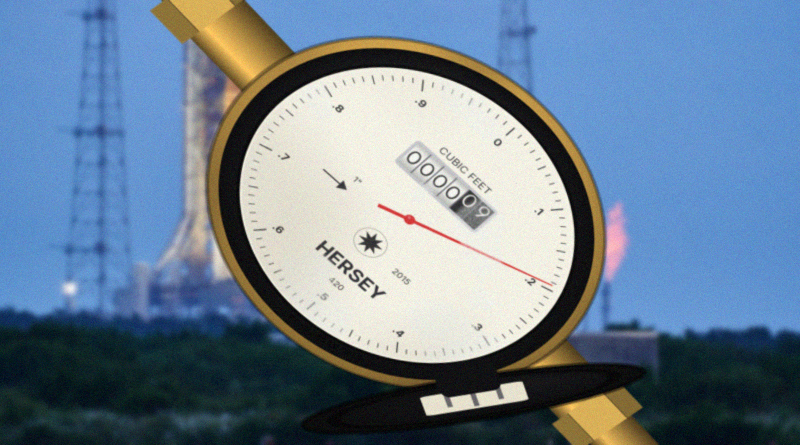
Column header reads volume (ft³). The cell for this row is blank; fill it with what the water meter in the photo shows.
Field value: 9.19 ft³
